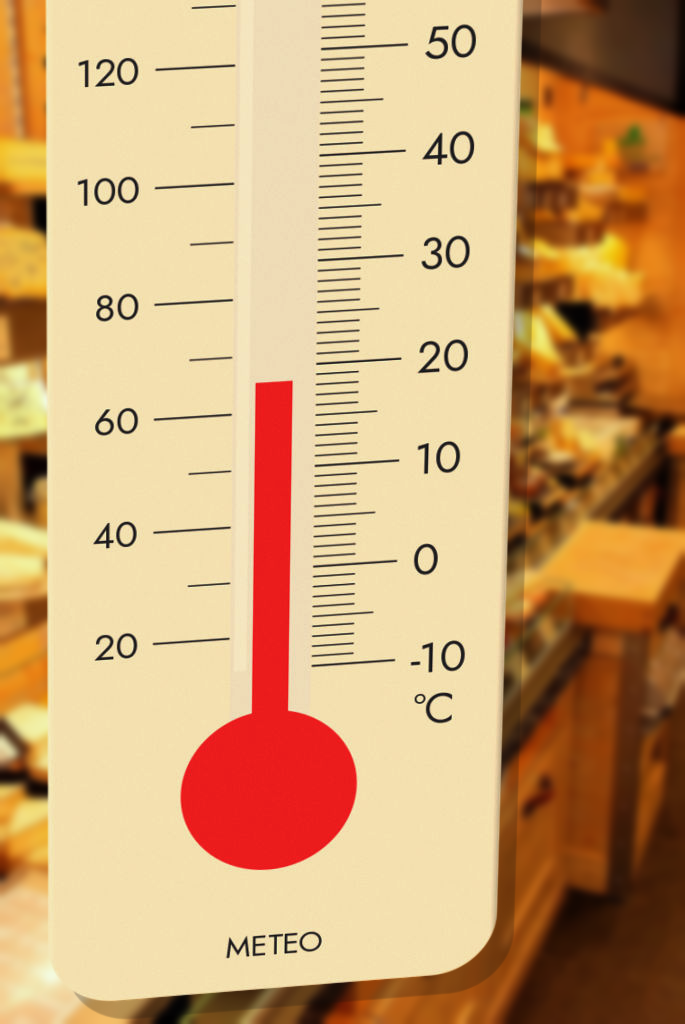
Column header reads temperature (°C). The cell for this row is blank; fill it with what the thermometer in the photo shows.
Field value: 18.5 °C
